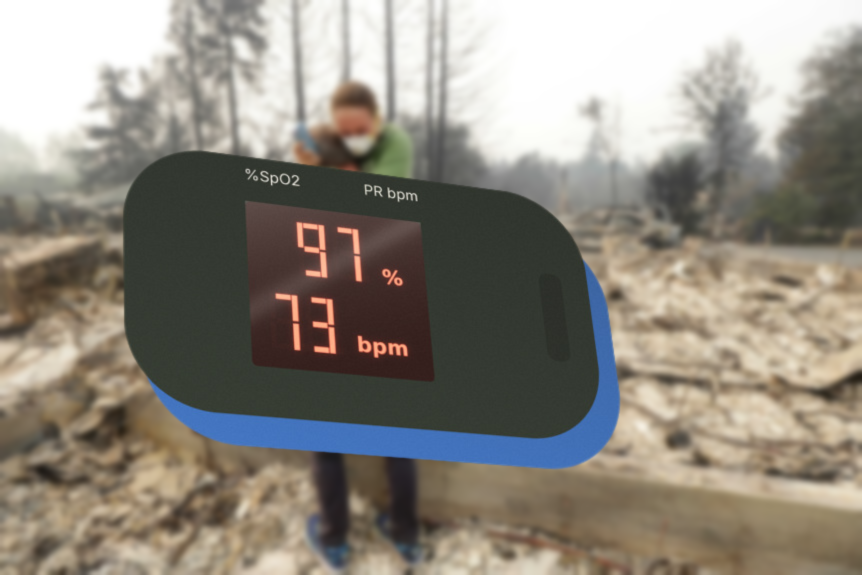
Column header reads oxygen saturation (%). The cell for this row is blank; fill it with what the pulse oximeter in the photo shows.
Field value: 97 %
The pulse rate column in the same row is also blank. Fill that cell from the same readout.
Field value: 73 bpm
